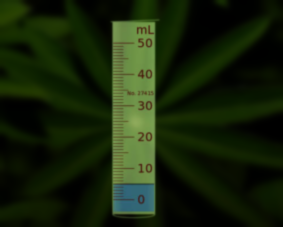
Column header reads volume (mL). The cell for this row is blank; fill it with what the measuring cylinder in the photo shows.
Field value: 5 mL
